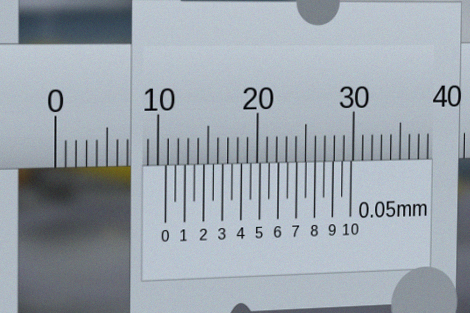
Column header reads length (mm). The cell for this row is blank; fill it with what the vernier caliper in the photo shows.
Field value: 10.8 mm
